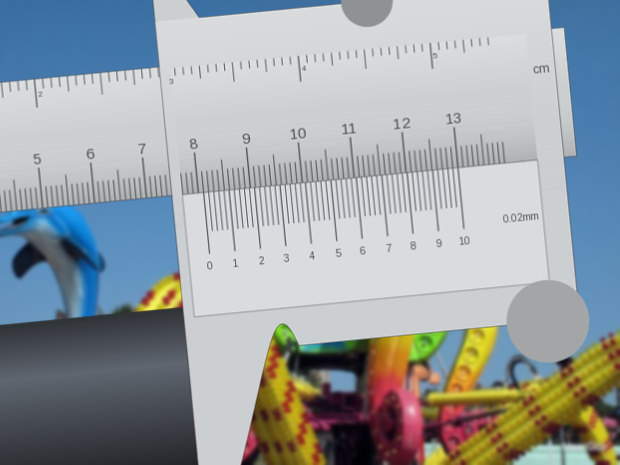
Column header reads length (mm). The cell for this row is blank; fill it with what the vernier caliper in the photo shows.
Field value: 81.0 mm
